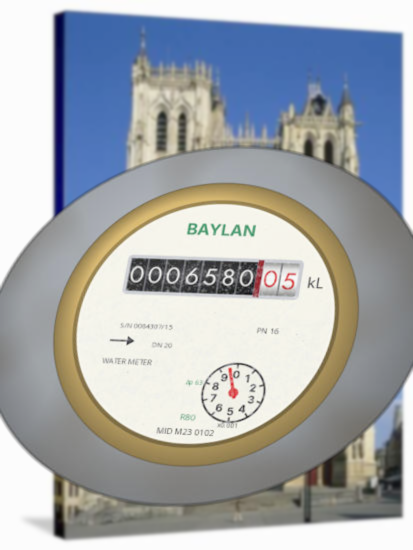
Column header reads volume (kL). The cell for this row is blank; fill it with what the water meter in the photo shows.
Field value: 6580.049 kL
